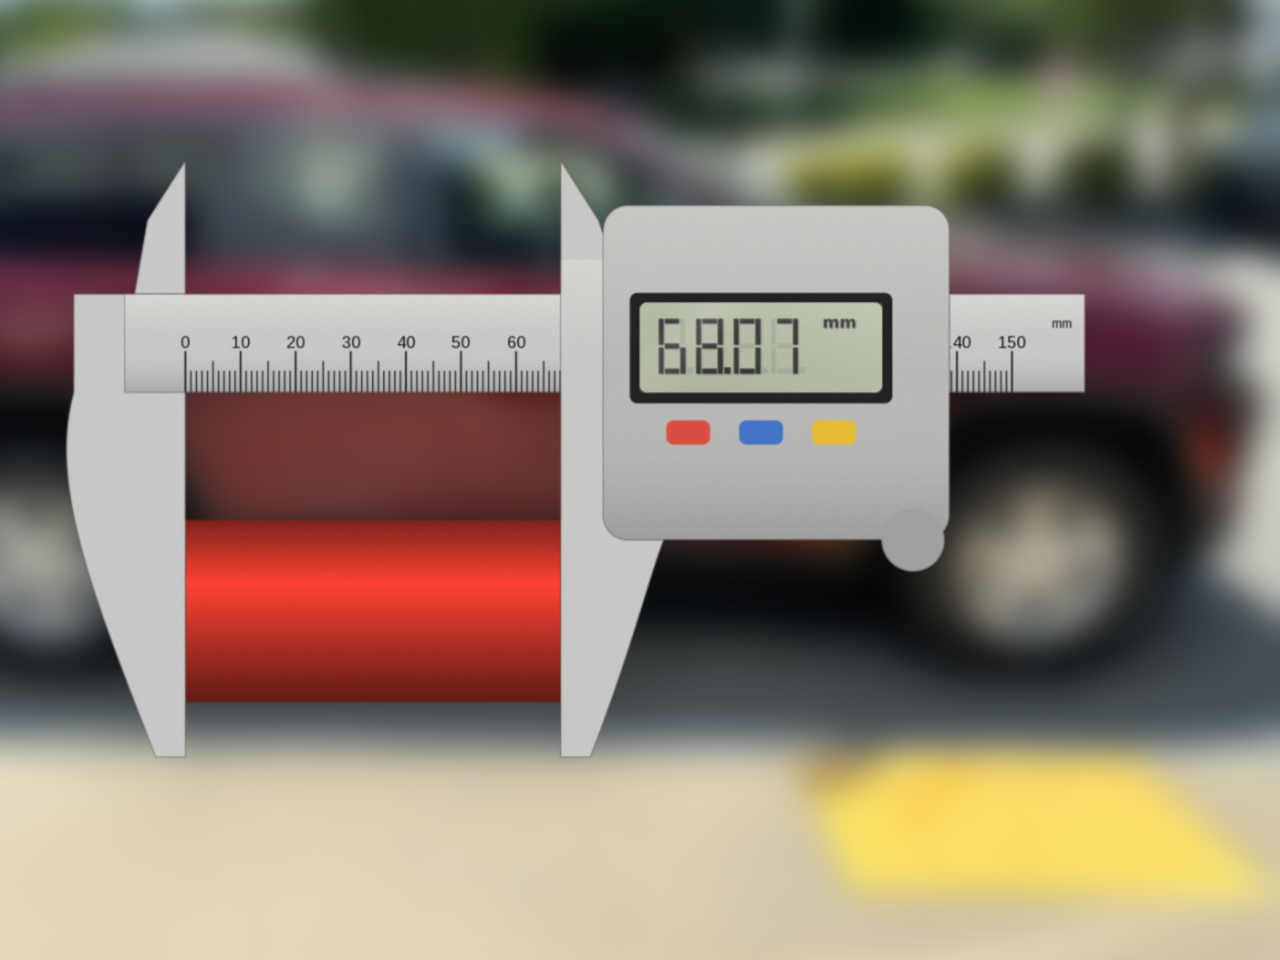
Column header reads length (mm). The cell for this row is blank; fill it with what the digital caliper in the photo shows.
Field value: 68.07 mm
